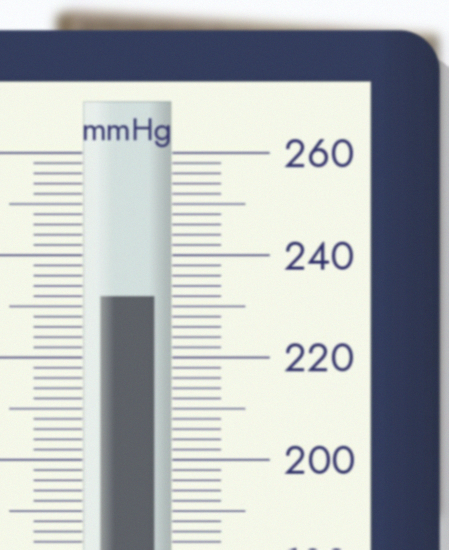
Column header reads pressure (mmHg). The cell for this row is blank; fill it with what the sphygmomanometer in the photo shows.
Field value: 232 mmHg
